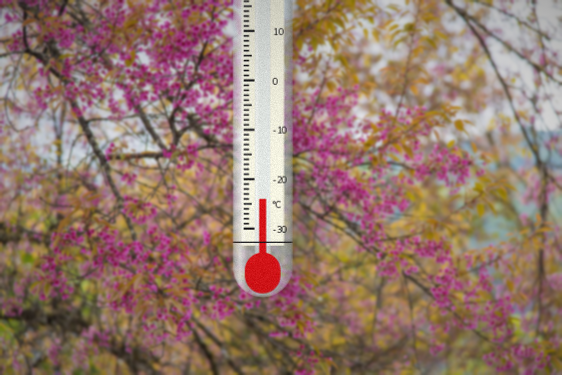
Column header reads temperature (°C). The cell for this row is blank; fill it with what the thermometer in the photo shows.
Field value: -24 °C
